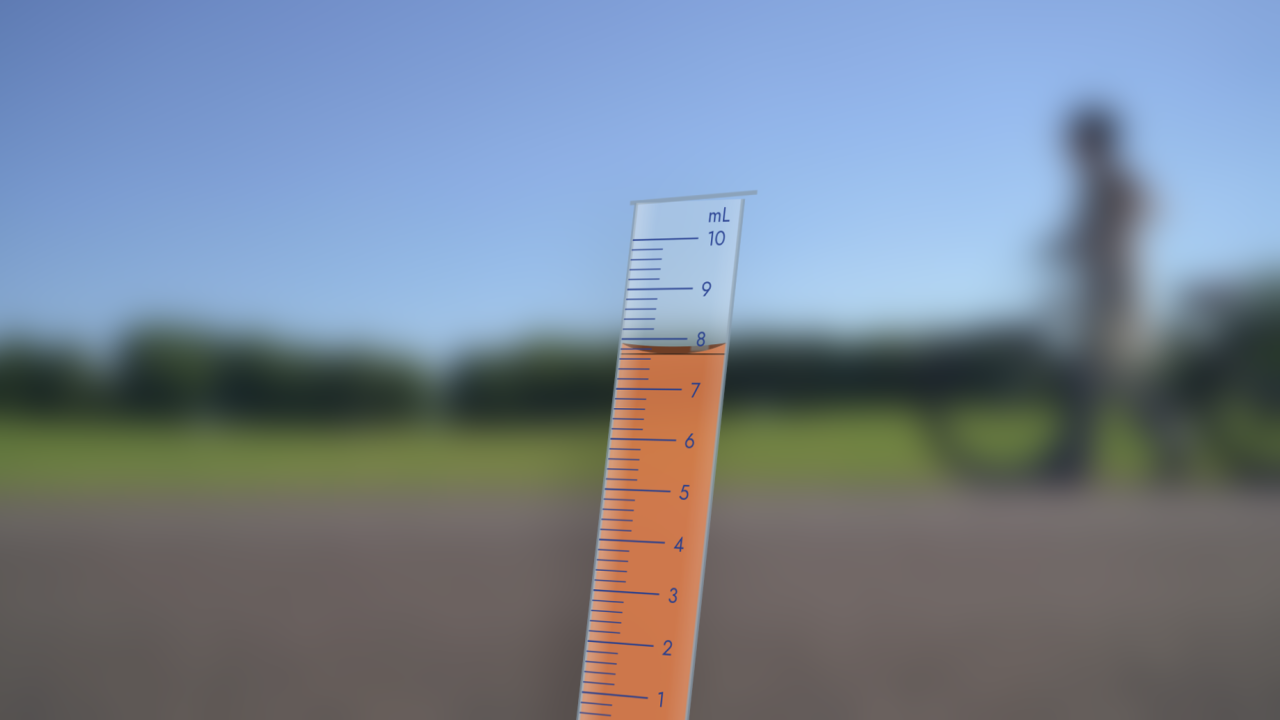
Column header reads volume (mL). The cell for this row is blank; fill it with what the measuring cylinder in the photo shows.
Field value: 7.7 mL
